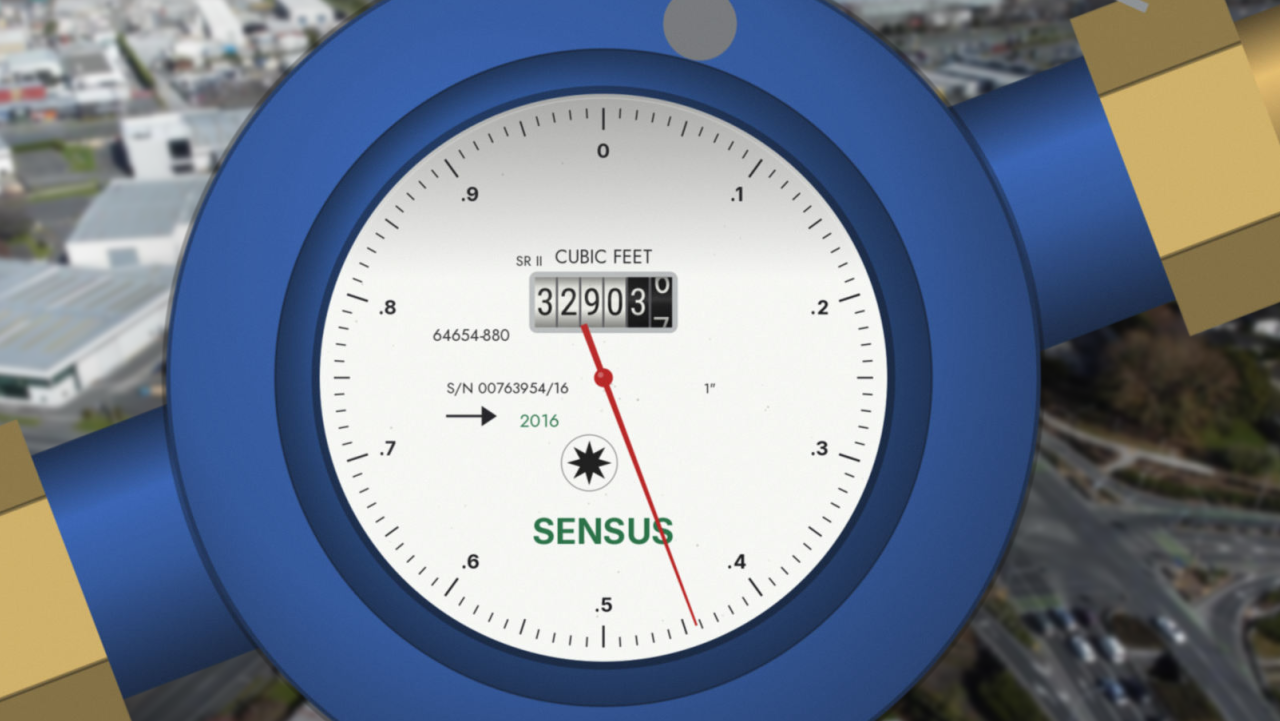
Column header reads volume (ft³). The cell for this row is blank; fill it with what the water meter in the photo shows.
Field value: 329036.44 ft³
